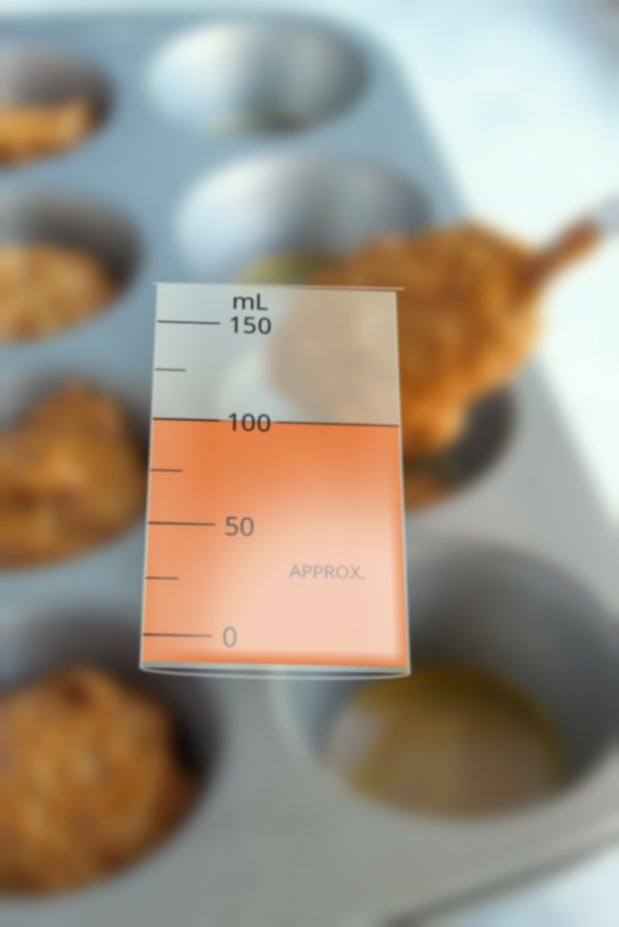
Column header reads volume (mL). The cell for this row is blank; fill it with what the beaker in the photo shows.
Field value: 100 mL
